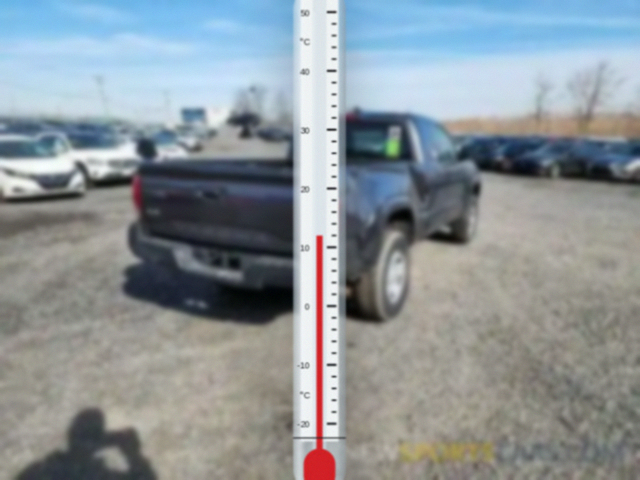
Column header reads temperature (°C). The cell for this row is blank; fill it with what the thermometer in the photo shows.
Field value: 12 °C
